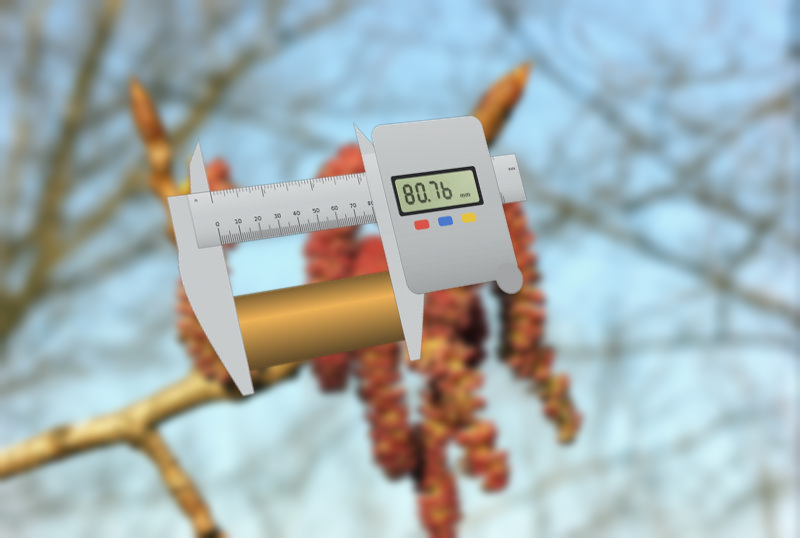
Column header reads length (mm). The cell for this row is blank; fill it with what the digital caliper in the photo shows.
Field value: 80.76 mm
